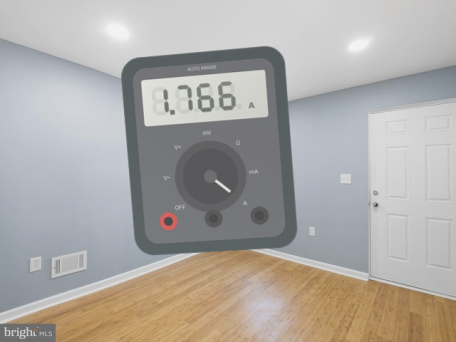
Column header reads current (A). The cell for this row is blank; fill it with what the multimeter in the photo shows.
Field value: 1.766 A
